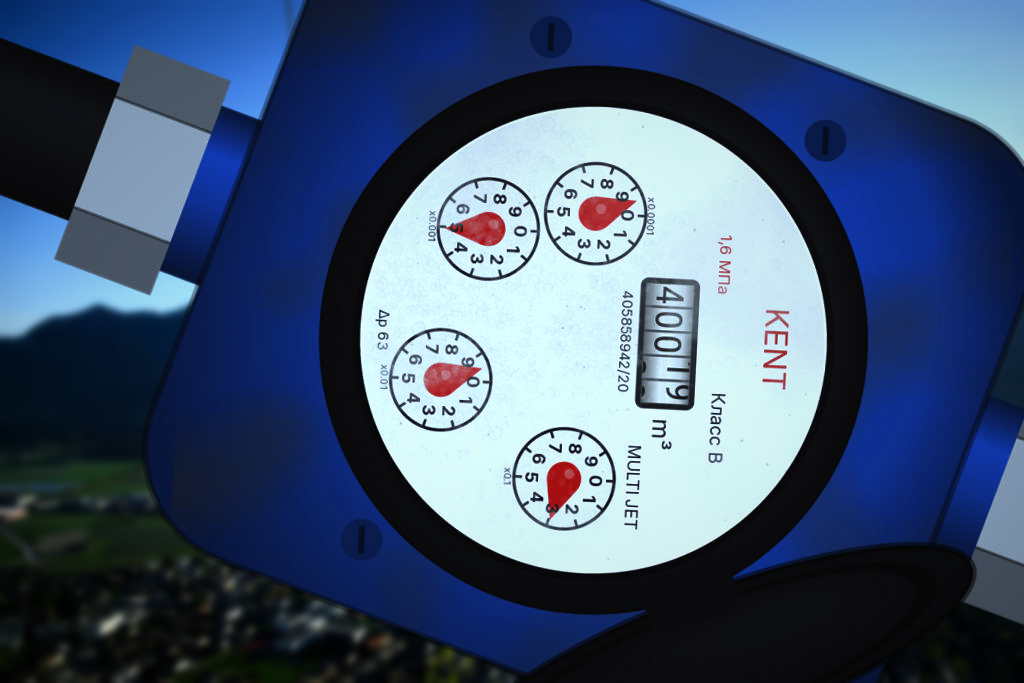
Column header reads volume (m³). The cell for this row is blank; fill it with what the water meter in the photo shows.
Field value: 40019.2949 m³
